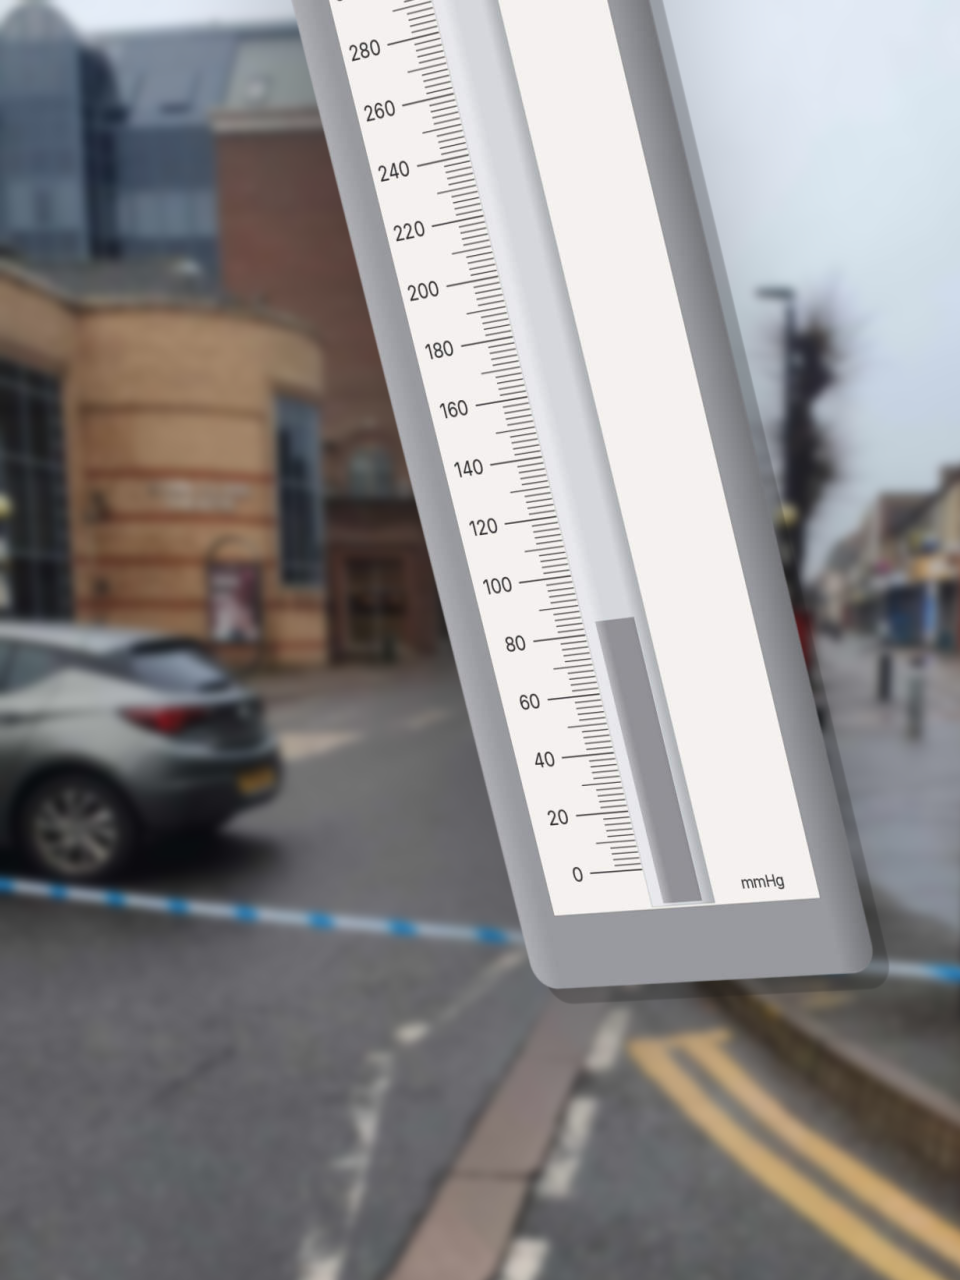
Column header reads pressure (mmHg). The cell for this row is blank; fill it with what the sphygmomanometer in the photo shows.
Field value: 84 mmHg
